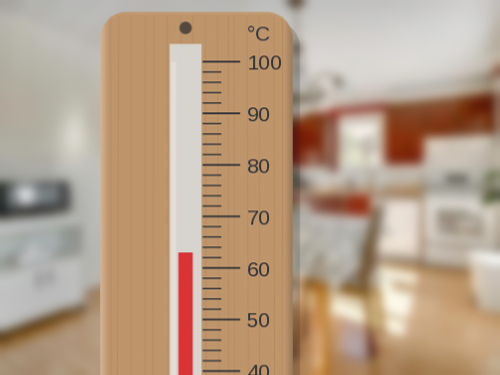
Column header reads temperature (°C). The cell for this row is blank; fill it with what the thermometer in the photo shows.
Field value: 63 °C
